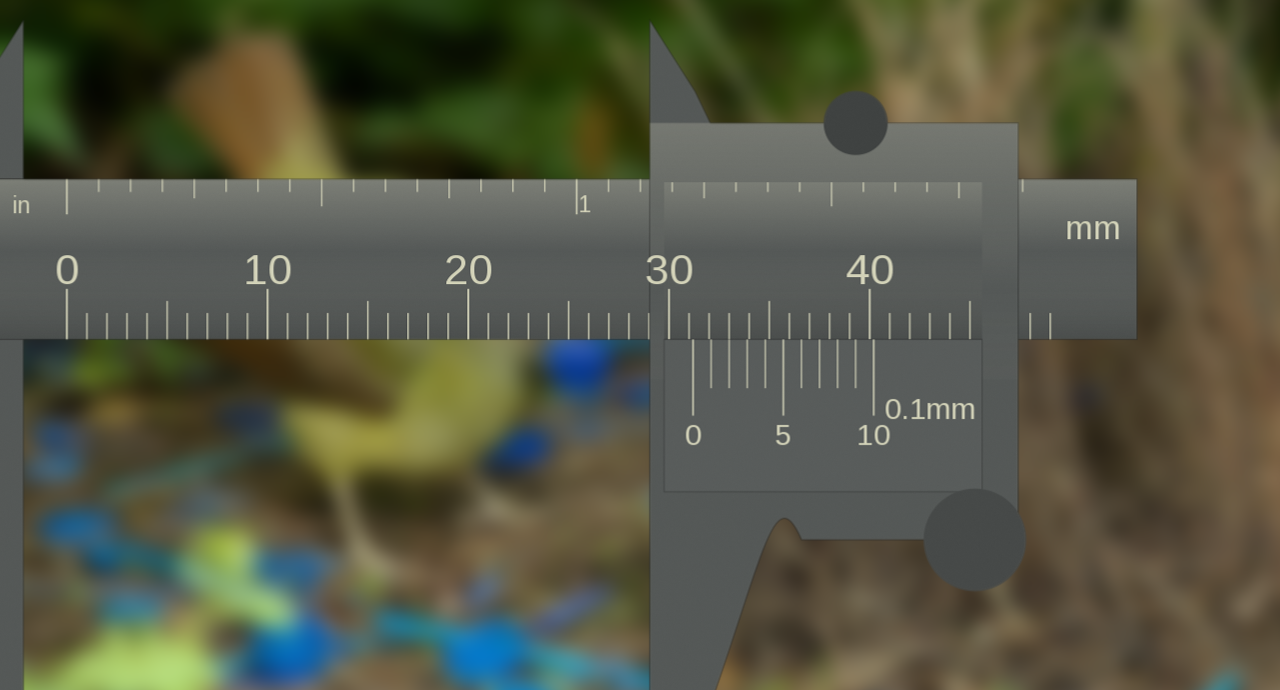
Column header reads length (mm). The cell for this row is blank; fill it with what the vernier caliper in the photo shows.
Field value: 31.2 mm
